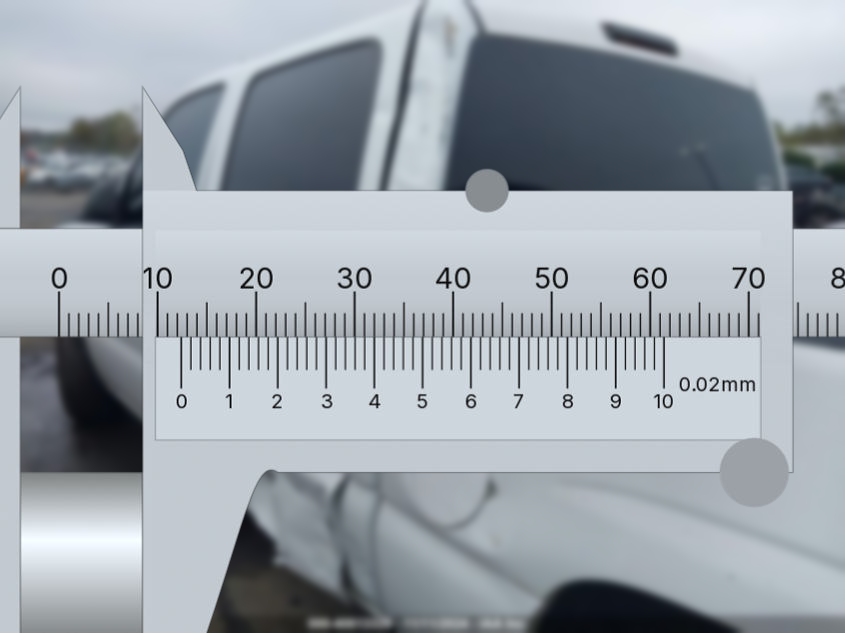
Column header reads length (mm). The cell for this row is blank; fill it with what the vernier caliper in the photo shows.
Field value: 12.4 mm
